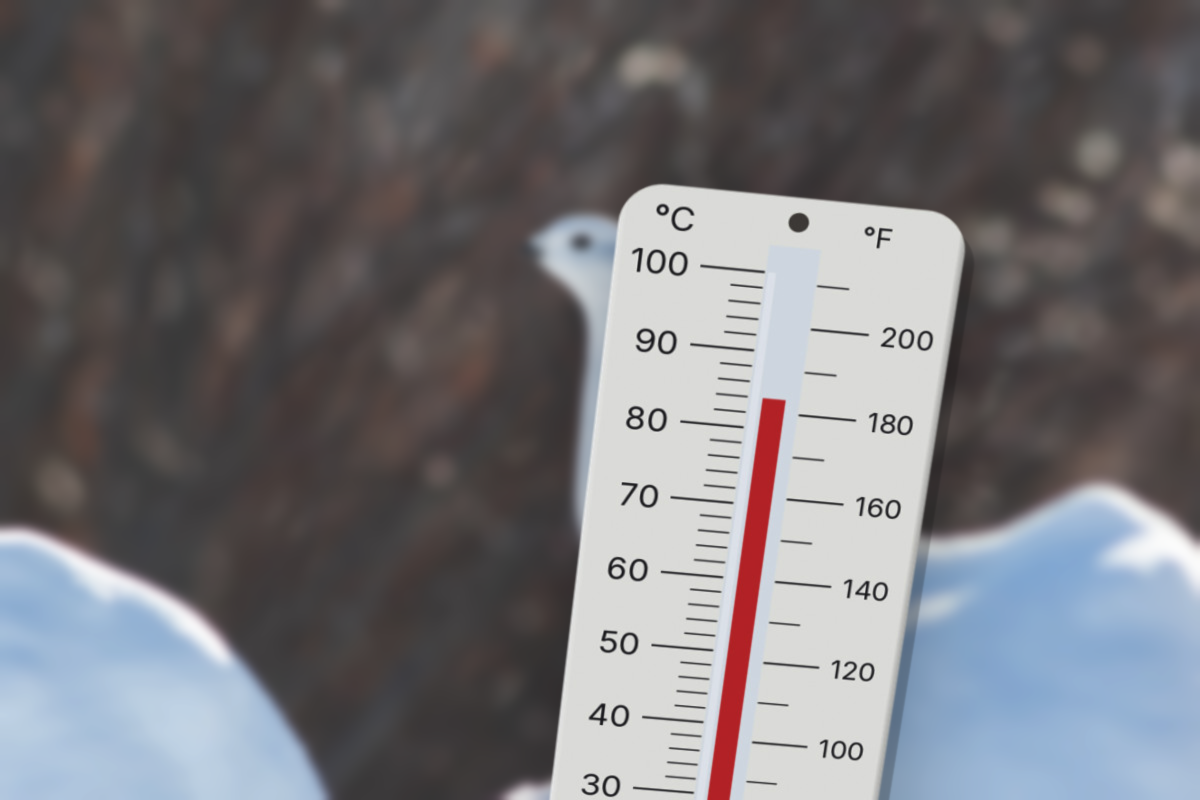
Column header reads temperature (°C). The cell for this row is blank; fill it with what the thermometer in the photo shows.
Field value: 84 °C
